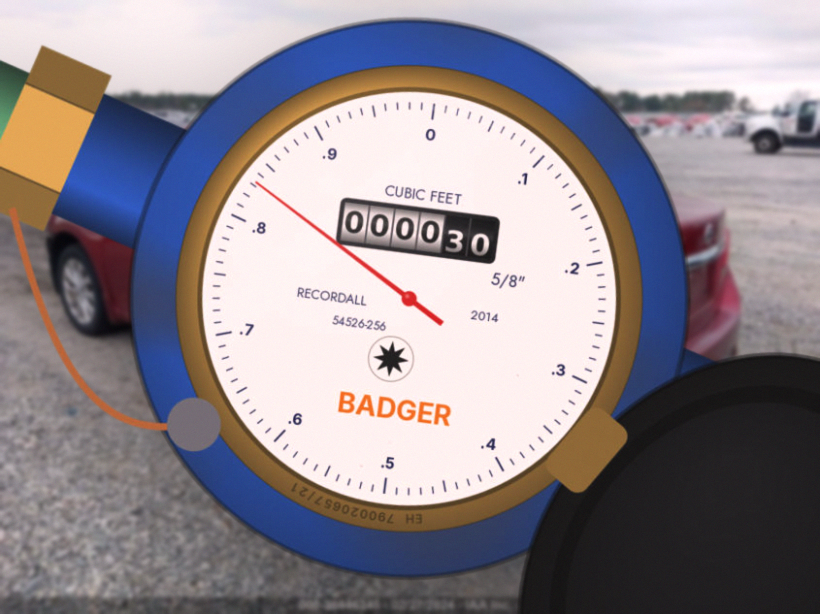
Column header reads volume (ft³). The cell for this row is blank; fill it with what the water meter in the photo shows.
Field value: 29.83 ft³
